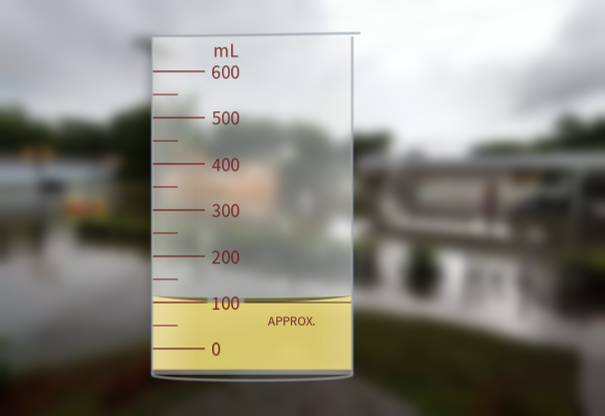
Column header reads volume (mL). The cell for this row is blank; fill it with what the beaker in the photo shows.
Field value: 100 mL
